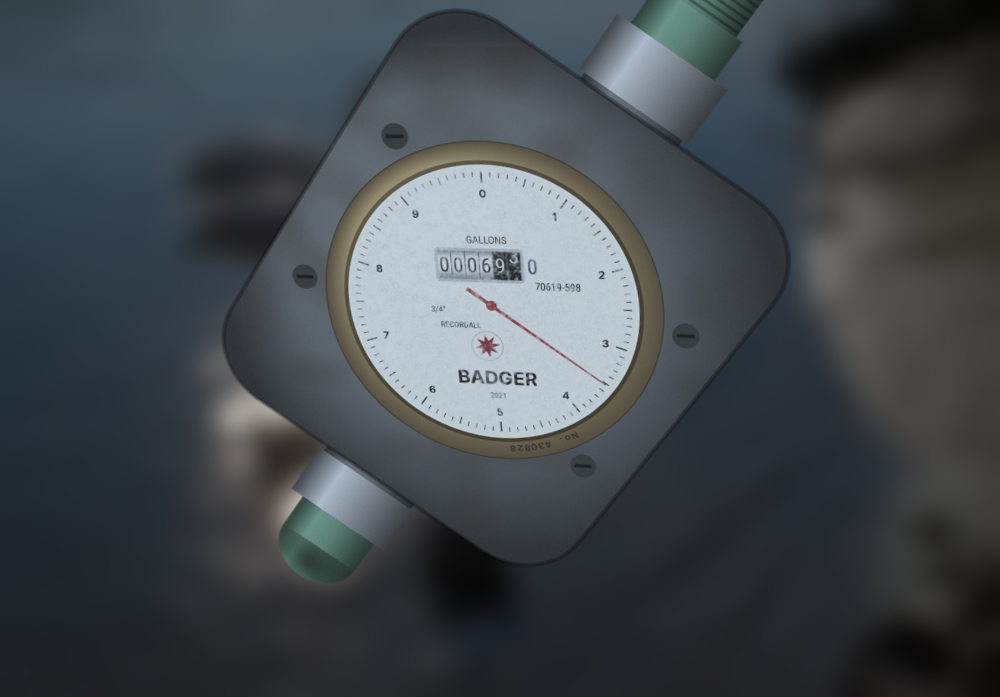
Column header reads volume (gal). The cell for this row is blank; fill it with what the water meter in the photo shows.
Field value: 6933.5 gal
